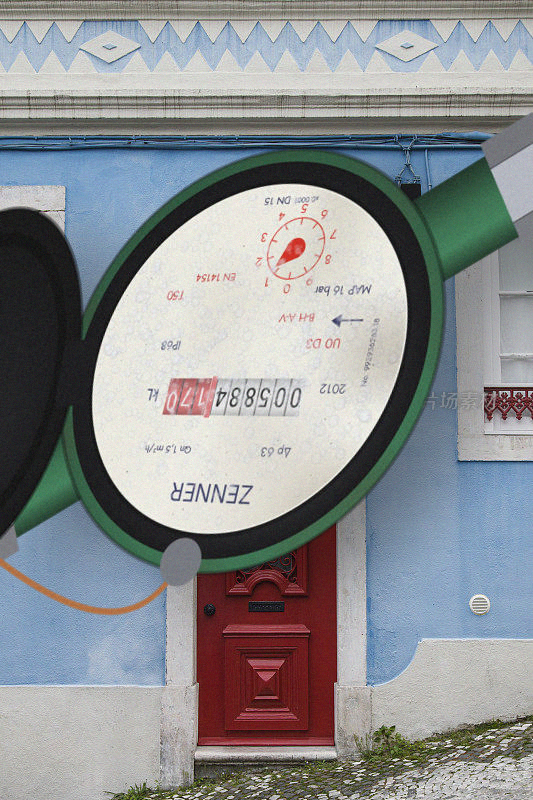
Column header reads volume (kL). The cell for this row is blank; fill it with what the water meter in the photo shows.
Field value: 5884.1701 kL
